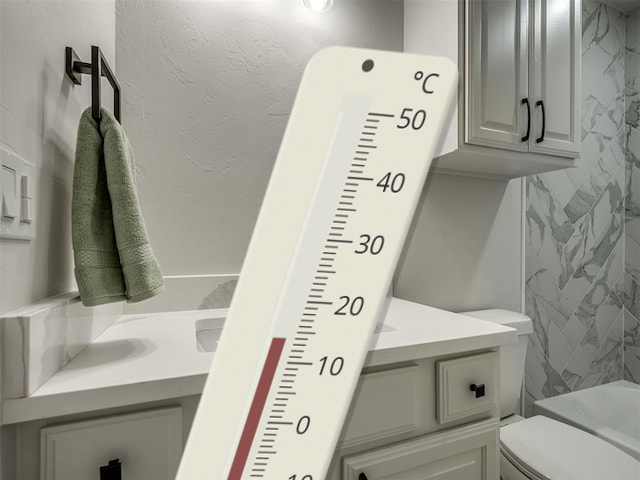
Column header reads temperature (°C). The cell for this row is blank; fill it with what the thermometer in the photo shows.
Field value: 14 °C
